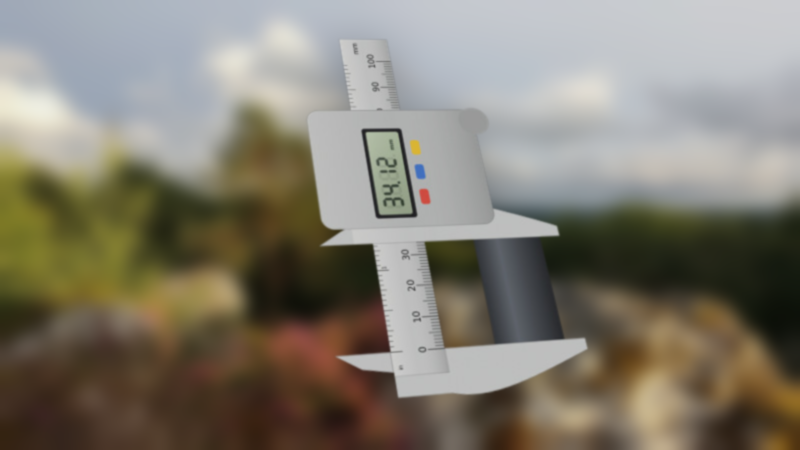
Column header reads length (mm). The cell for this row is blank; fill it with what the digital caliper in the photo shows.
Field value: 34.12 mm
